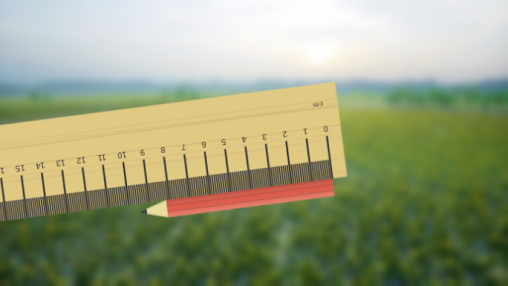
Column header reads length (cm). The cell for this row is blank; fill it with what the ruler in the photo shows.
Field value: 9.5 cm
